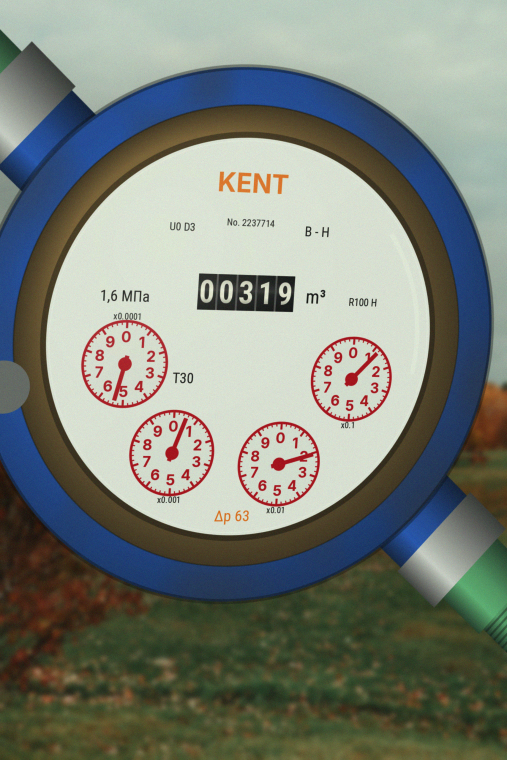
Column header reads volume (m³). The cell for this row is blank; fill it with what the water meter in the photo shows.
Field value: 319.1205 m³
